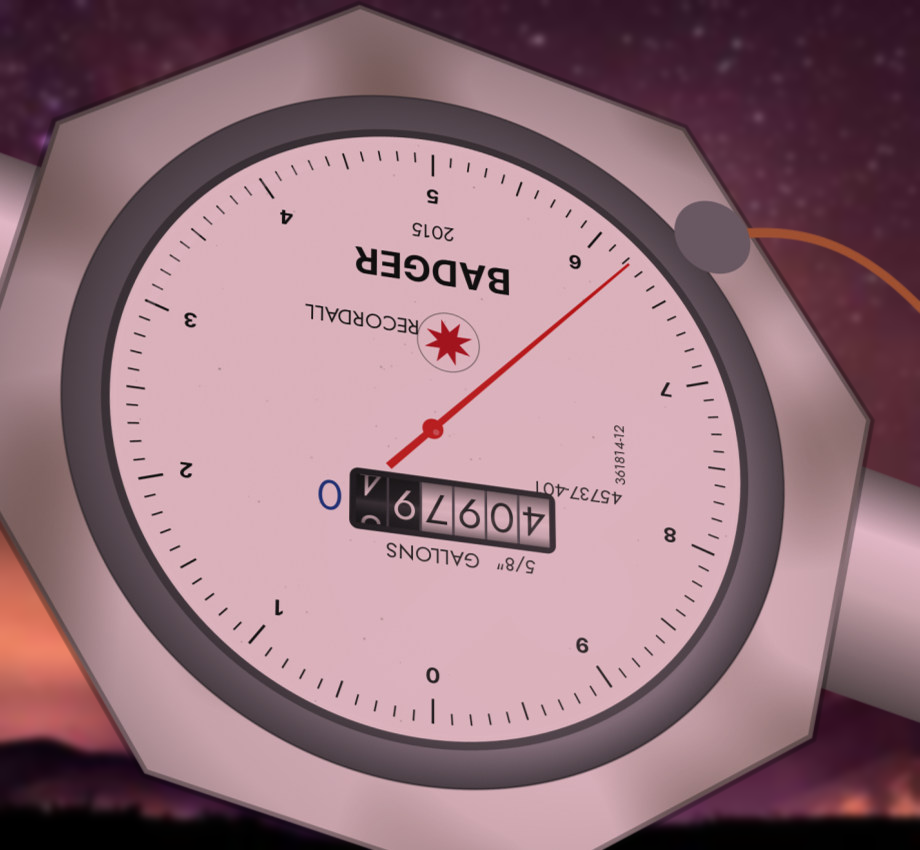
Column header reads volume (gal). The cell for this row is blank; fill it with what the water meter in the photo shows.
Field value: 4097936.2 gal
